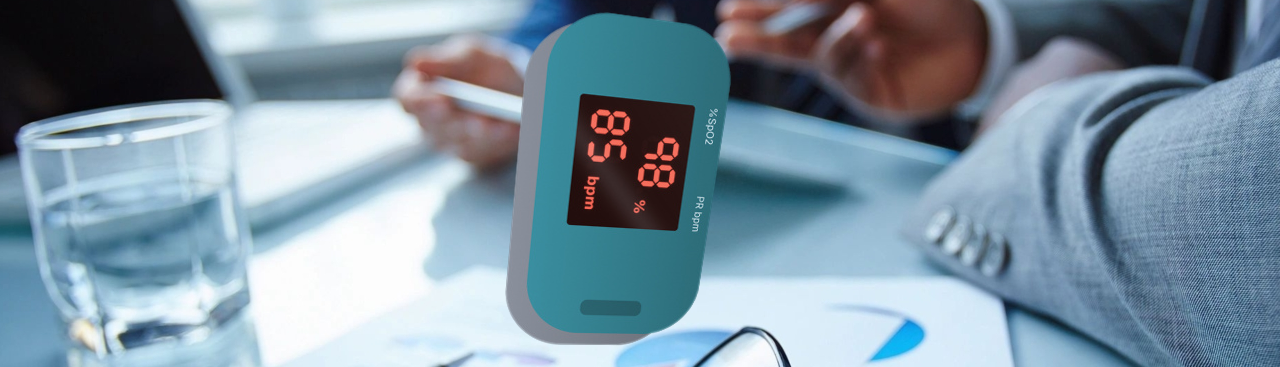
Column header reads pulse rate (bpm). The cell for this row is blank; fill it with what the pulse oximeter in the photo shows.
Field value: 85 bpm
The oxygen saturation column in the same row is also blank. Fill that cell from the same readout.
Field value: 98 %
